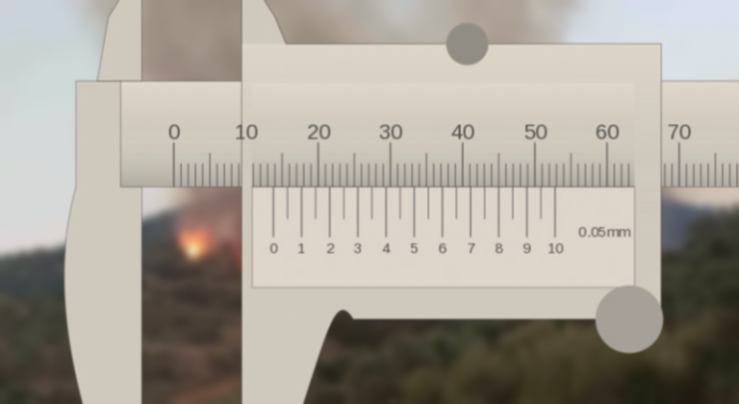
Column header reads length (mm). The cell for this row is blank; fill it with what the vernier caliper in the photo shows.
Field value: 13.8 mm
